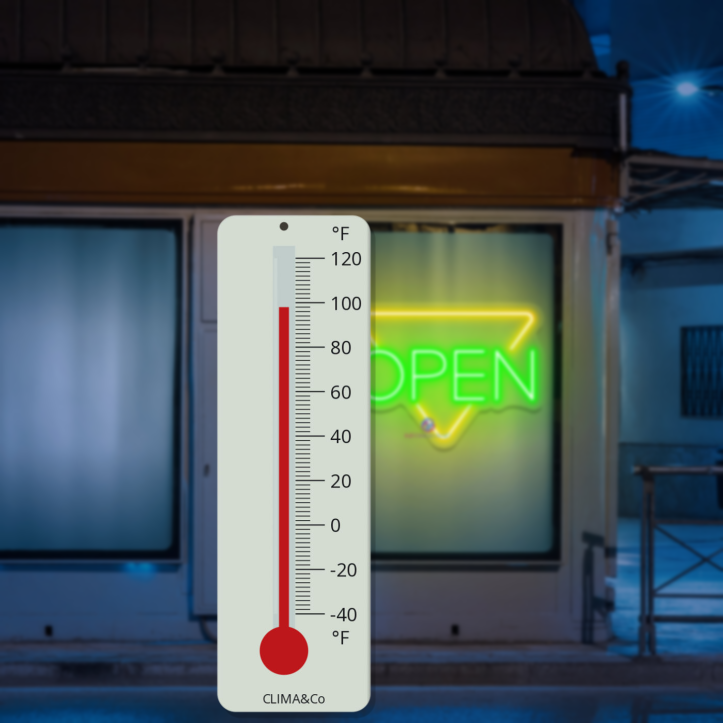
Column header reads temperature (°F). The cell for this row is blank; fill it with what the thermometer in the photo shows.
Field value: 98 °F
